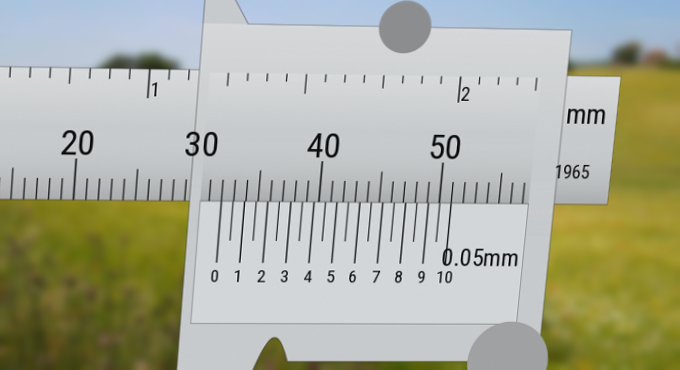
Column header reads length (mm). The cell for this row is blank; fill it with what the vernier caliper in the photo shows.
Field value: 32.0 mm
